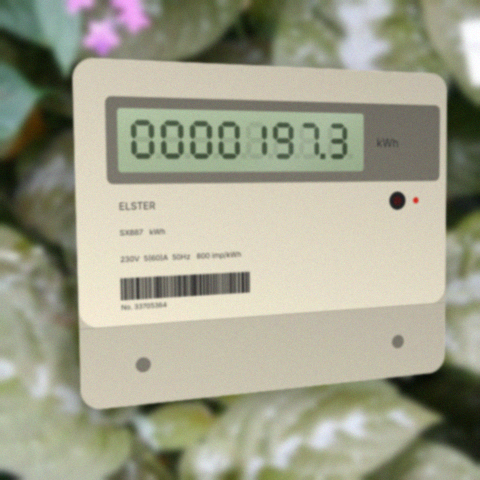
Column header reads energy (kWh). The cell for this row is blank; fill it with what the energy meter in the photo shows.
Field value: 197.3 kWh
